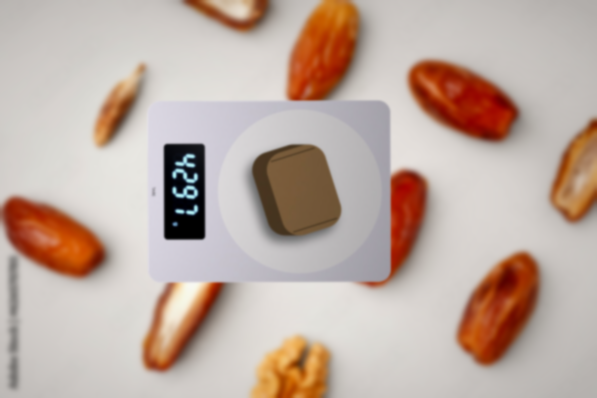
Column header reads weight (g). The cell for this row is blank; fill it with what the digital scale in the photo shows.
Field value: 4297 g
